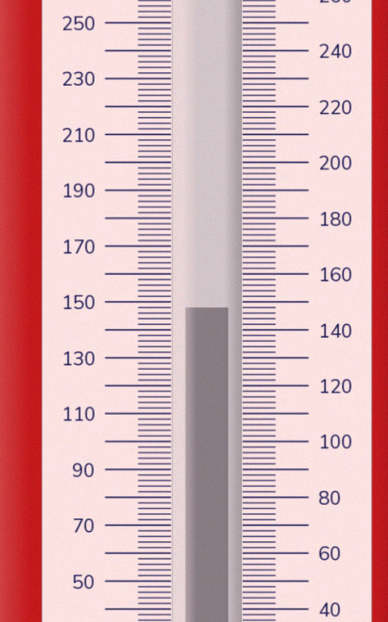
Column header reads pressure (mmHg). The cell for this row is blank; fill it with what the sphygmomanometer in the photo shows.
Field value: 148 mmHg
